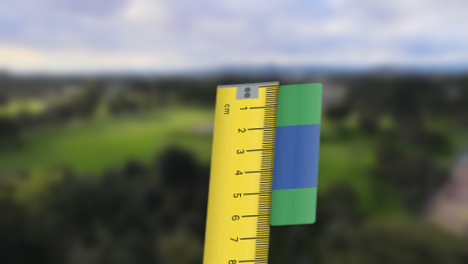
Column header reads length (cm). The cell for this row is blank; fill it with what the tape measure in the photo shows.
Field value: 6.5 cm
